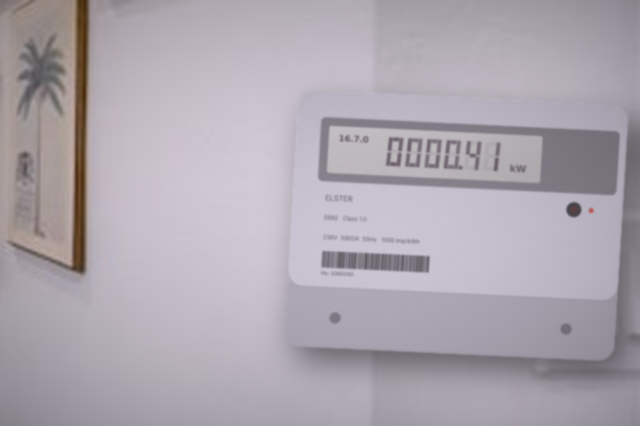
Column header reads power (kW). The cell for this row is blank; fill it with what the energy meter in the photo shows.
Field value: 0.41 kW
